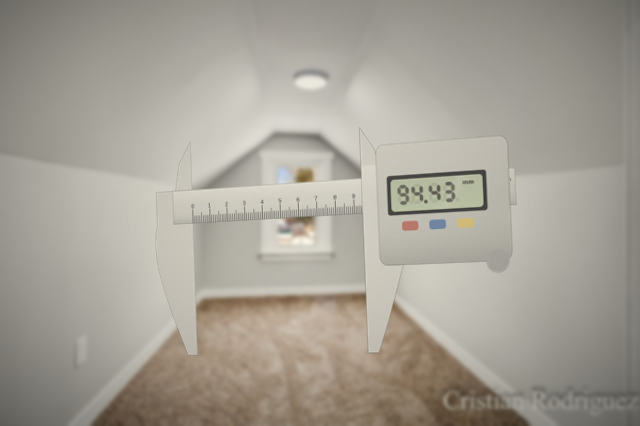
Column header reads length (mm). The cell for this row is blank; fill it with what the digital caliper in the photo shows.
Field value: 94.43 mm
